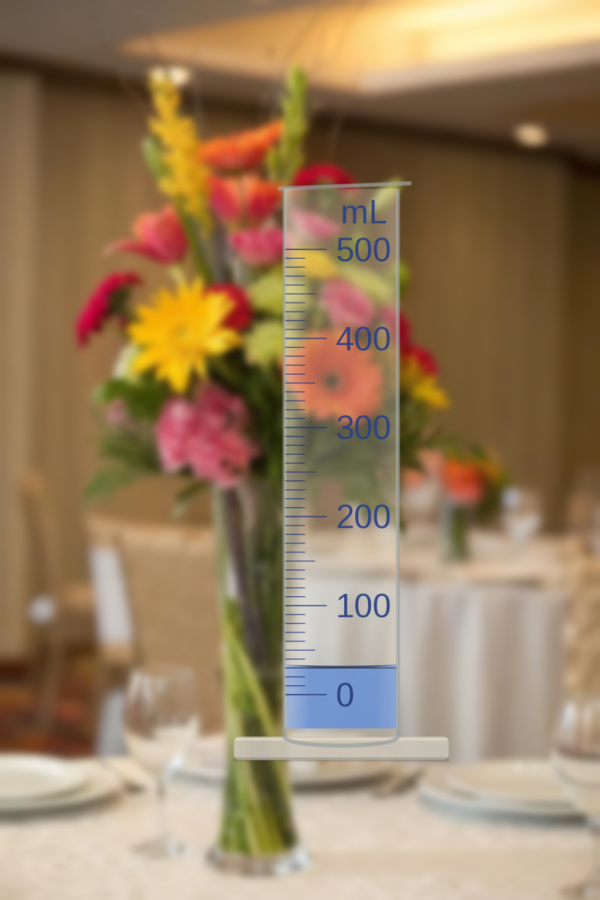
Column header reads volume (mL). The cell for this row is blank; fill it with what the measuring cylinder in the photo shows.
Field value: 30 mL
